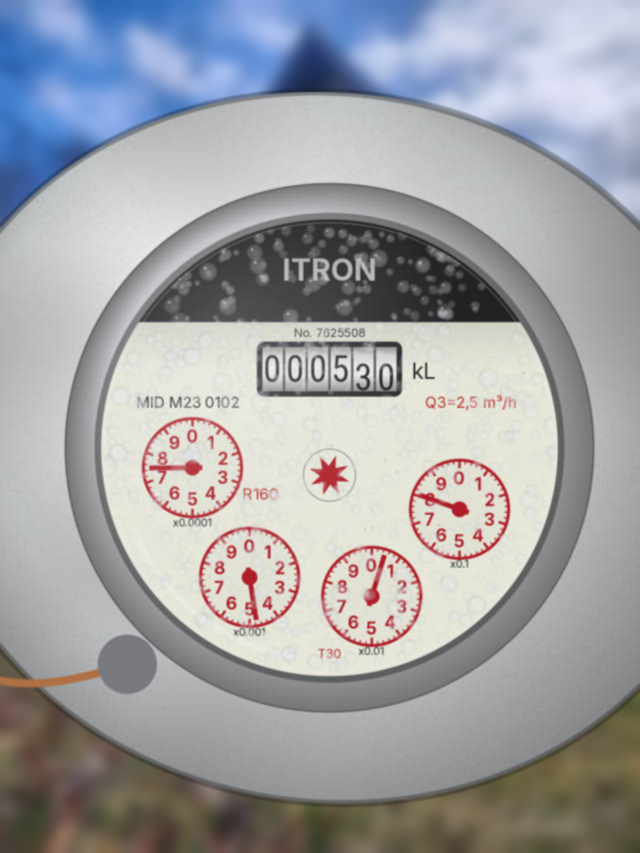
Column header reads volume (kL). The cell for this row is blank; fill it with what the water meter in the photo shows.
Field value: 529.8047 kL
